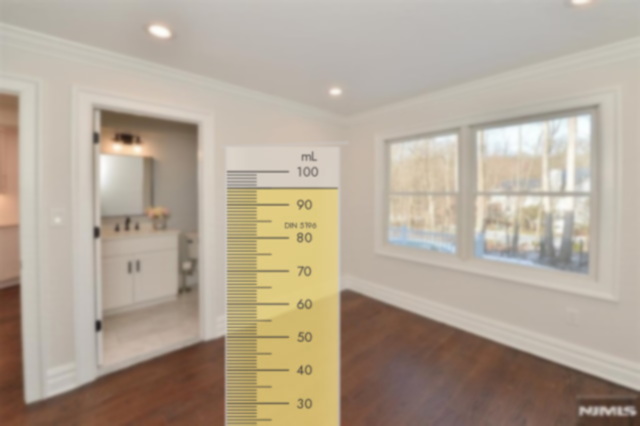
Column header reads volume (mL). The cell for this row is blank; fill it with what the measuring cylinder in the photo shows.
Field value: 95 mL
